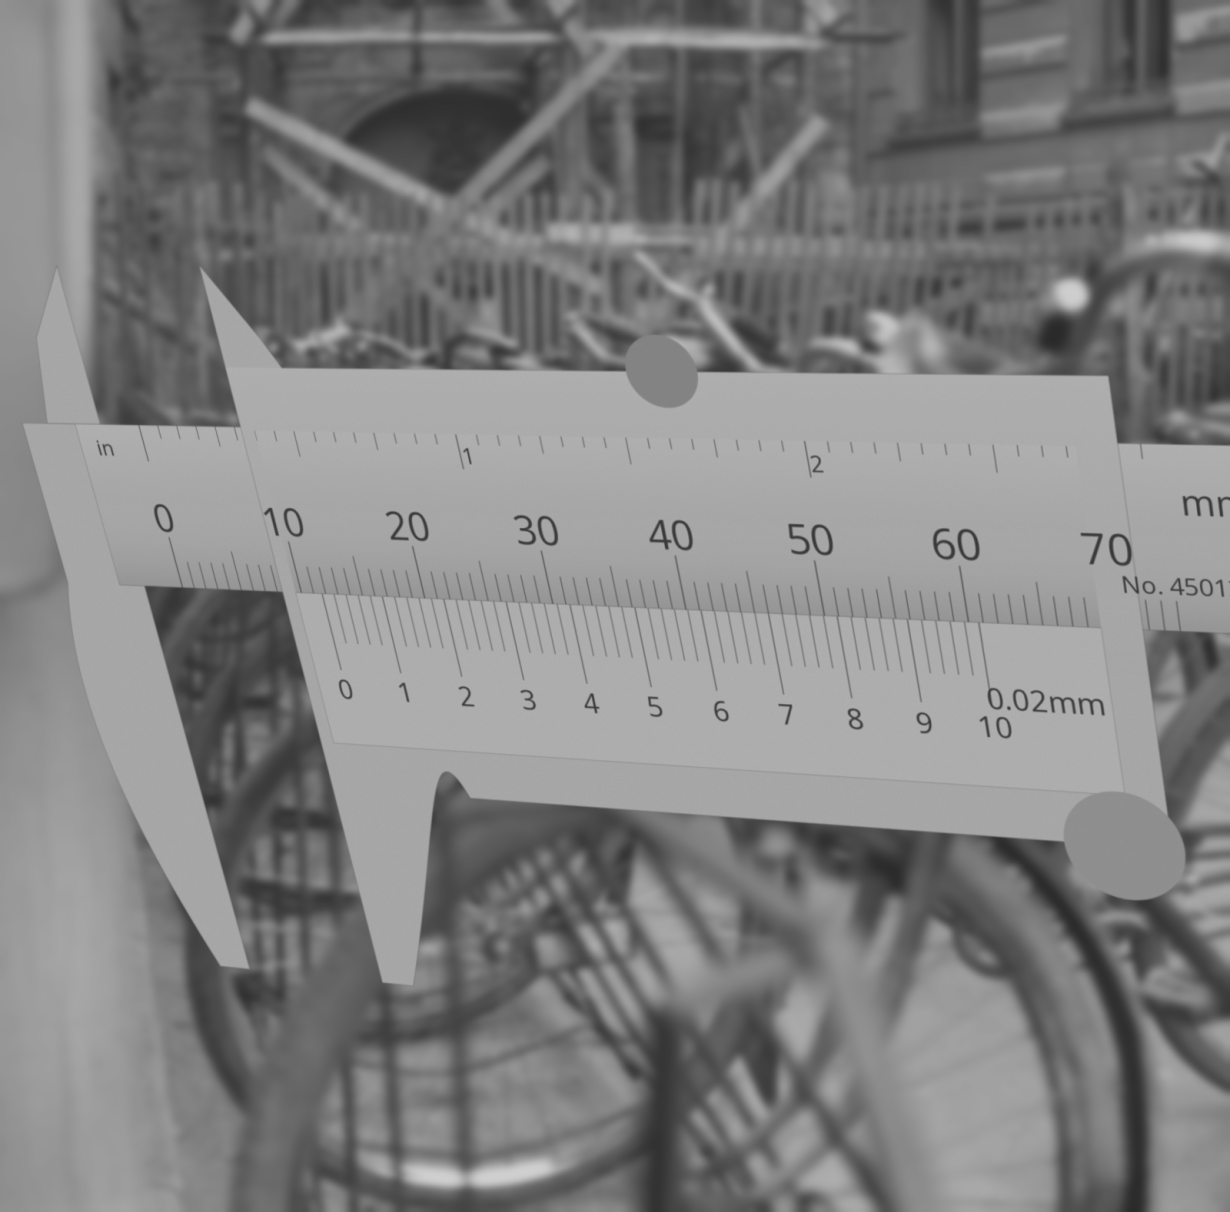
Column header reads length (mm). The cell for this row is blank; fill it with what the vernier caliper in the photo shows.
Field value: 11.7 mm
